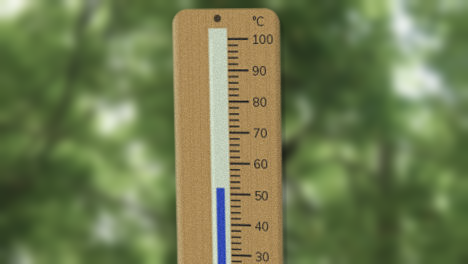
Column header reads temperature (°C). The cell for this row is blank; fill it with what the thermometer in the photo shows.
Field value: 52 °C
